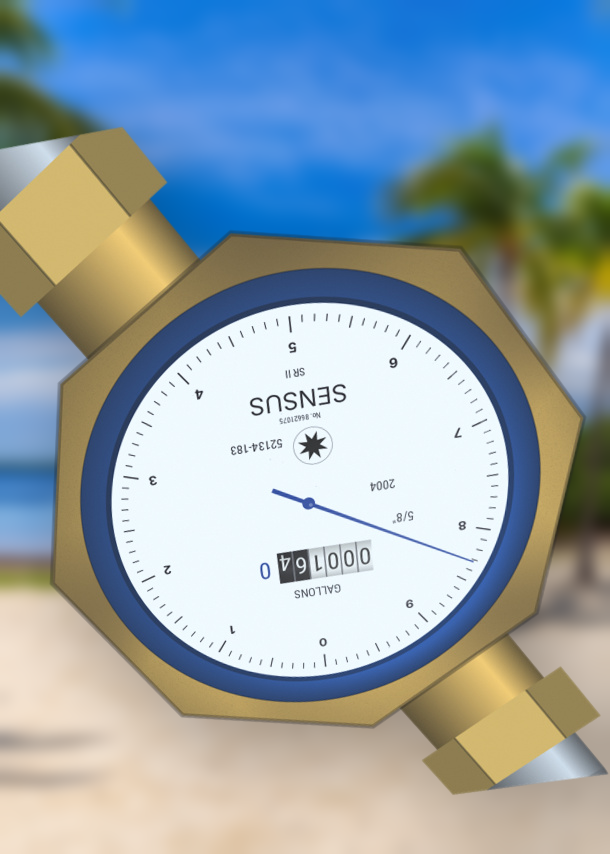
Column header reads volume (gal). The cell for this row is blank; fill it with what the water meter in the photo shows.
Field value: 1638.3 gal
